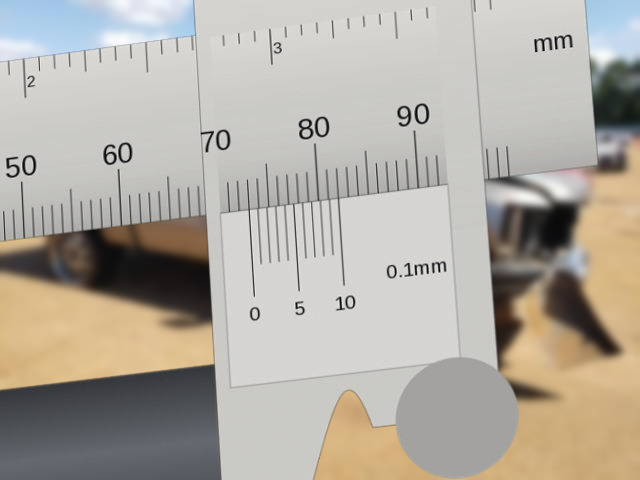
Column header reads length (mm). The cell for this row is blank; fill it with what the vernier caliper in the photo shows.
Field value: 73.0 mm
